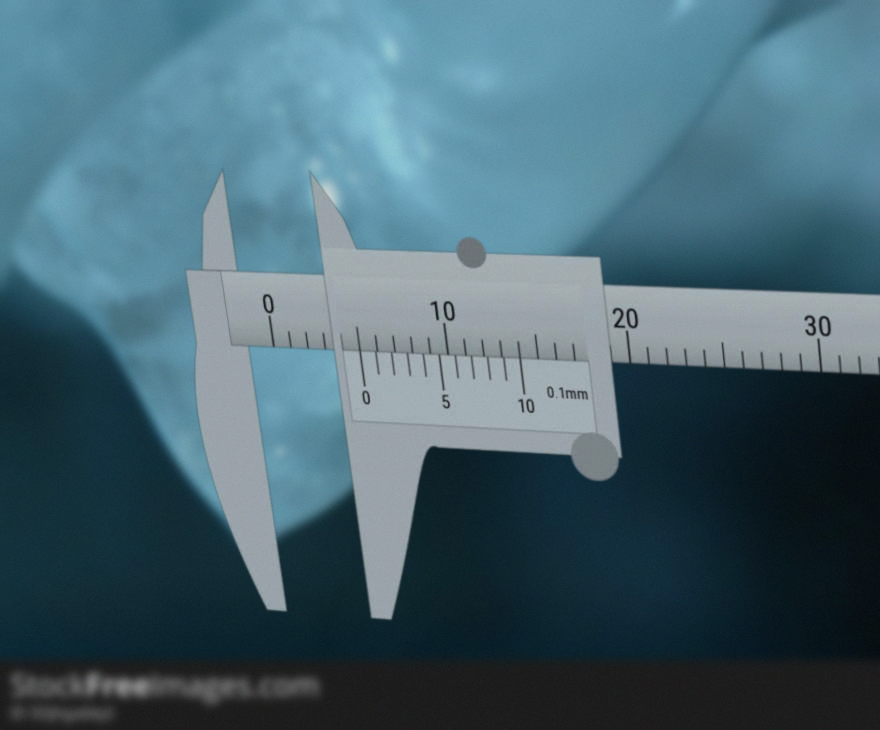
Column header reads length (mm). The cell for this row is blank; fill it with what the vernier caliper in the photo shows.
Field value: 5.0 mm
